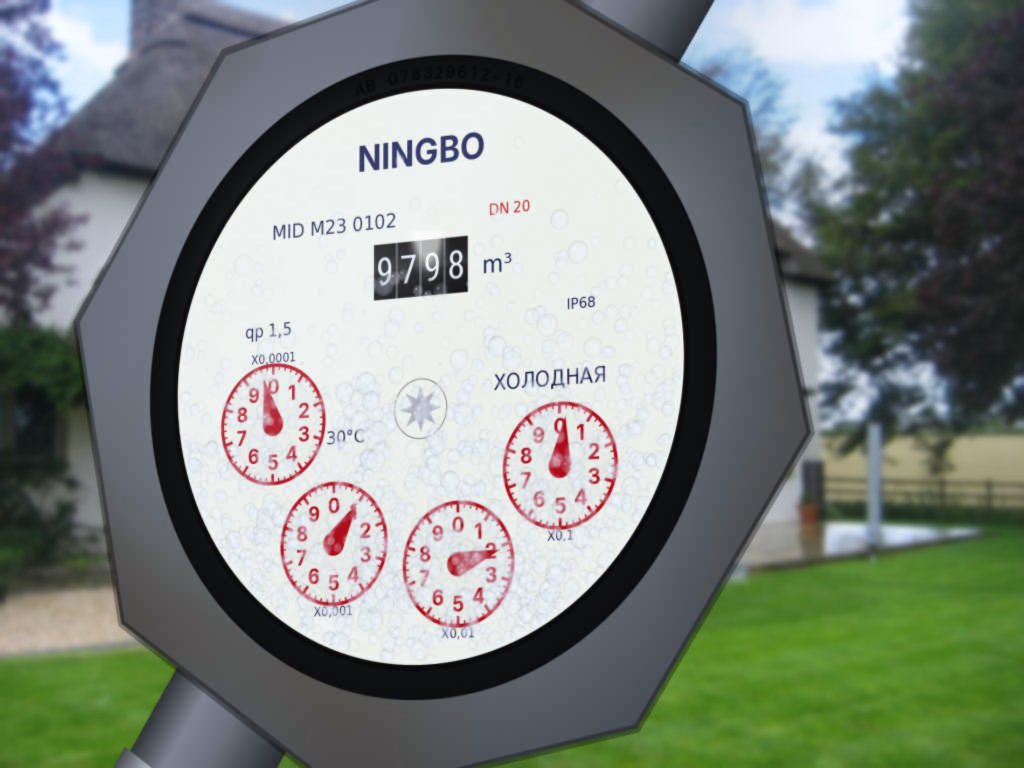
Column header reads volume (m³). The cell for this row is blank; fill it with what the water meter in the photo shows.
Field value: 9798.0209 m³
